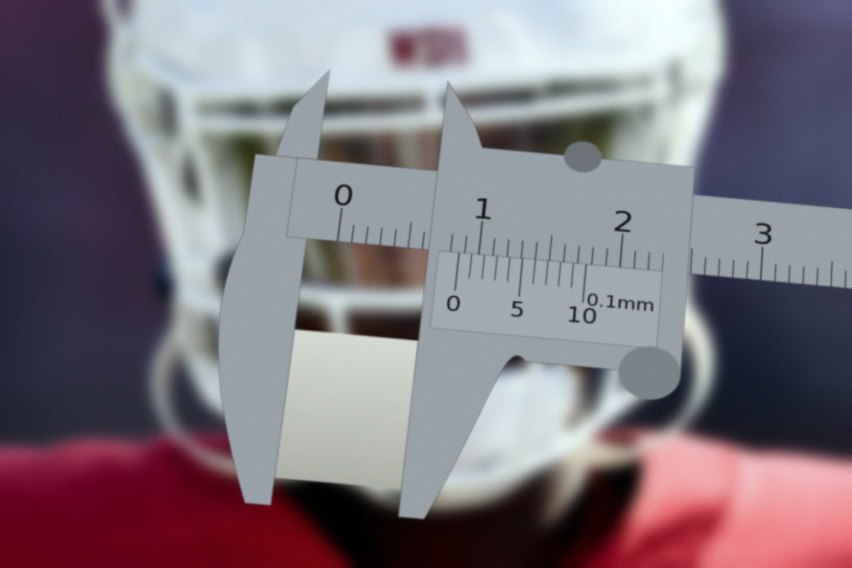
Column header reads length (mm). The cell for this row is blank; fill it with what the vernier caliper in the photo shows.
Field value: 8.6 mm
